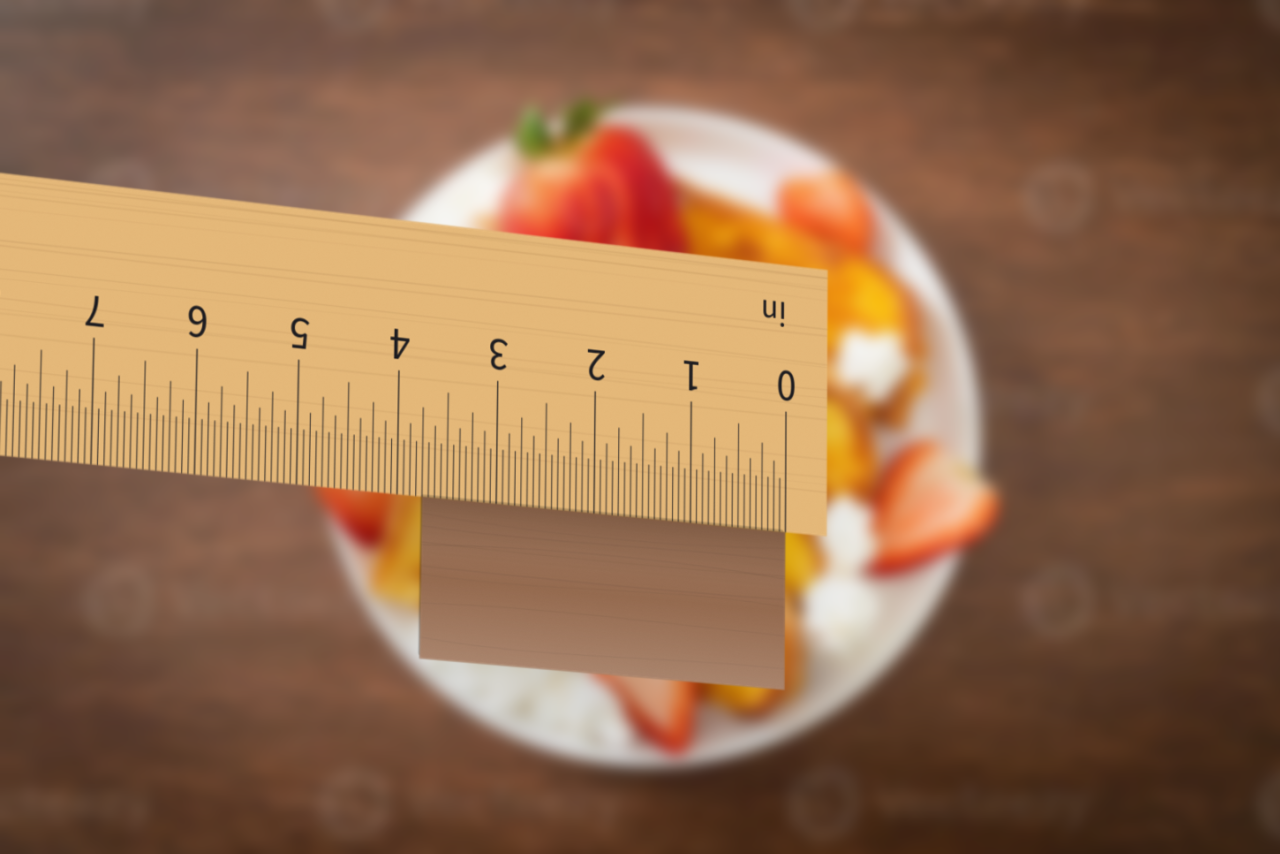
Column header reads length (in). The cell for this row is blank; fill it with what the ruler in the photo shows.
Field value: 3.75 in
